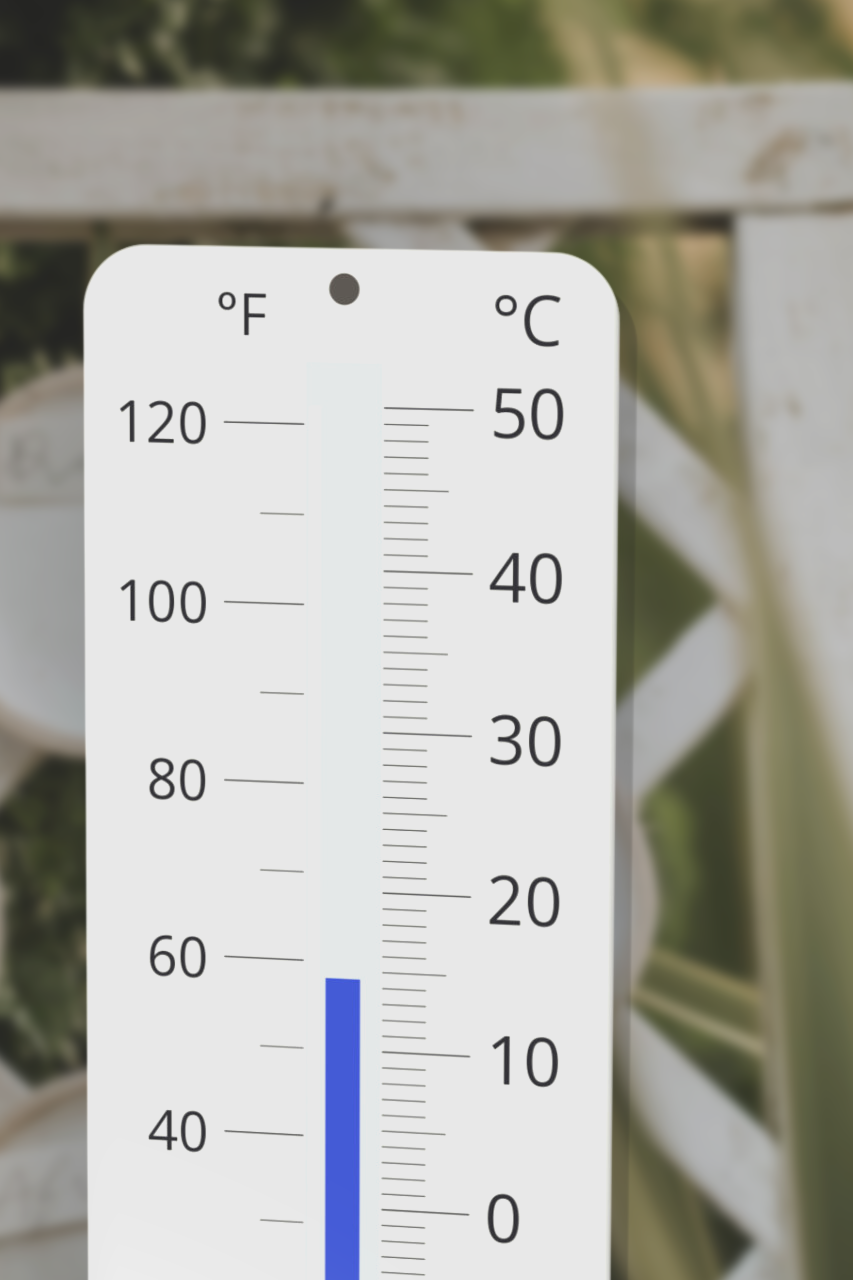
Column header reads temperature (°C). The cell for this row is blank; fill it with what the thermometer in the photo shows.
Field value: 14.5 °C
